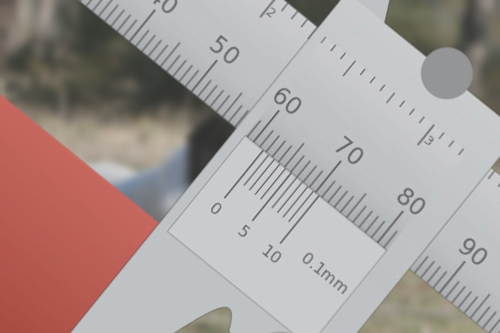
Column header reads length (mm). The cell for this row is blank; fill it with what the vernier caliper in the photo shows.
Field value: 61.6 mm
